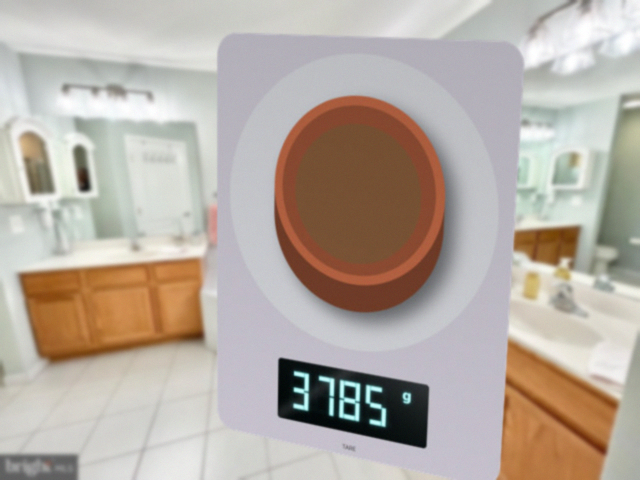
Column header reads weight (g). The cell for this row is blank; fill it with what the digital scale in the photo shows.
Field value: 3785 g
